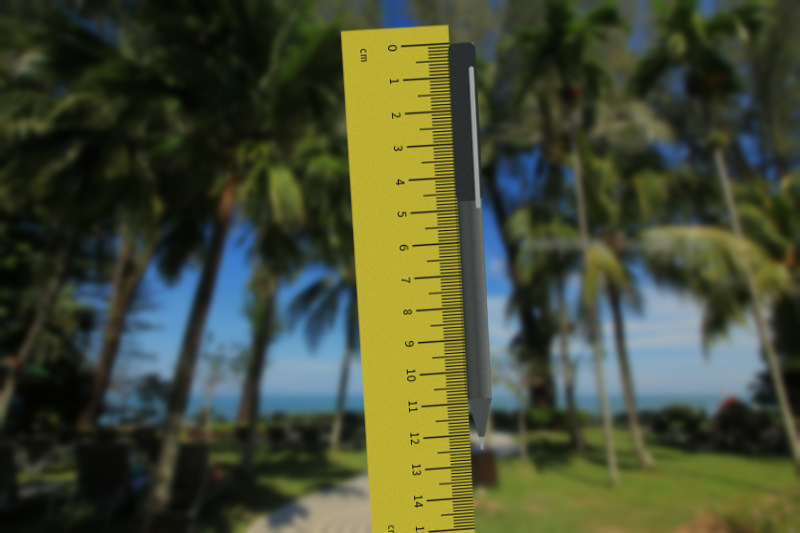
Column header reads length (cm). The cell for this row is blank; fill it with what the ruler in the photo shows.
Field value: 12.5 cm
